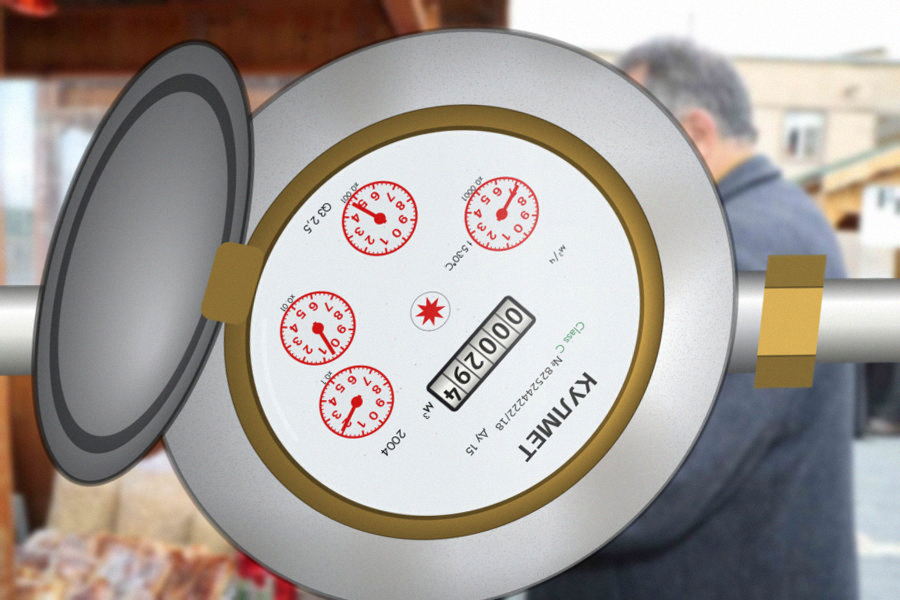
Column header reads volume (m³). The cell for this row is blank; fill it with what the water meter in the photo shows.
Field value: 294.2047 m³
